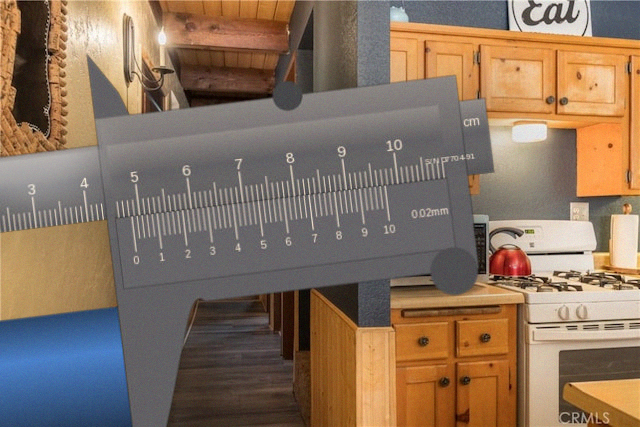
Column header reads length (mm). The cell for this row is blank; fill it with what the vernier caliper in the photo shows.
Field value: 48.5 mm
